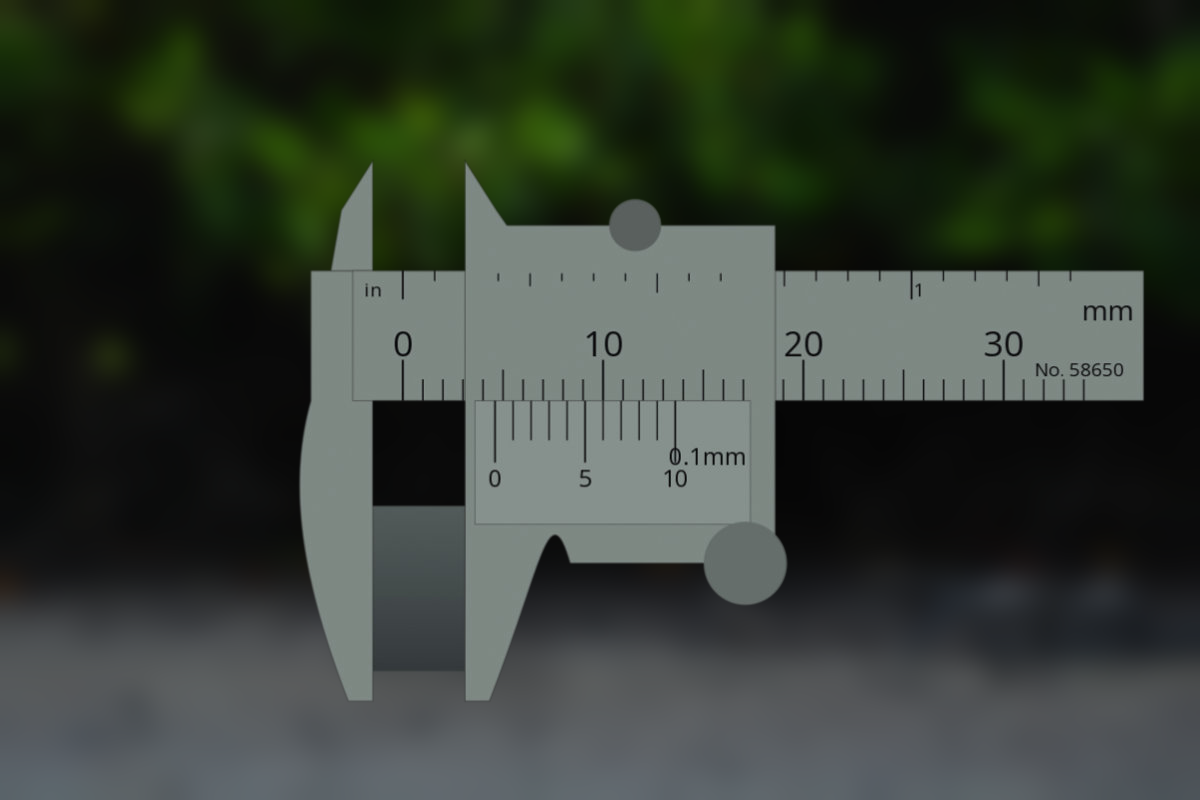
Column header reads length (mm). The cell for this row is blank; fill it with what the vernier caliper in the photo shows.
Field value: 4.6 mm
